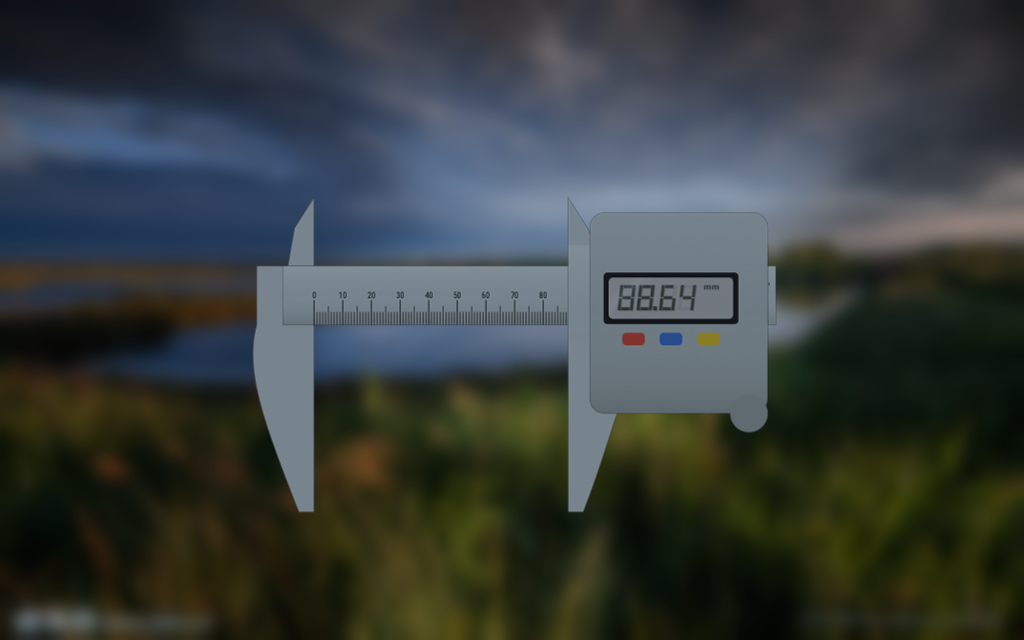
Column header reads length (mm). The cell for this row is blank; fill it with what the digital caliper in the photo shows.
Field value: 88.64 mm
